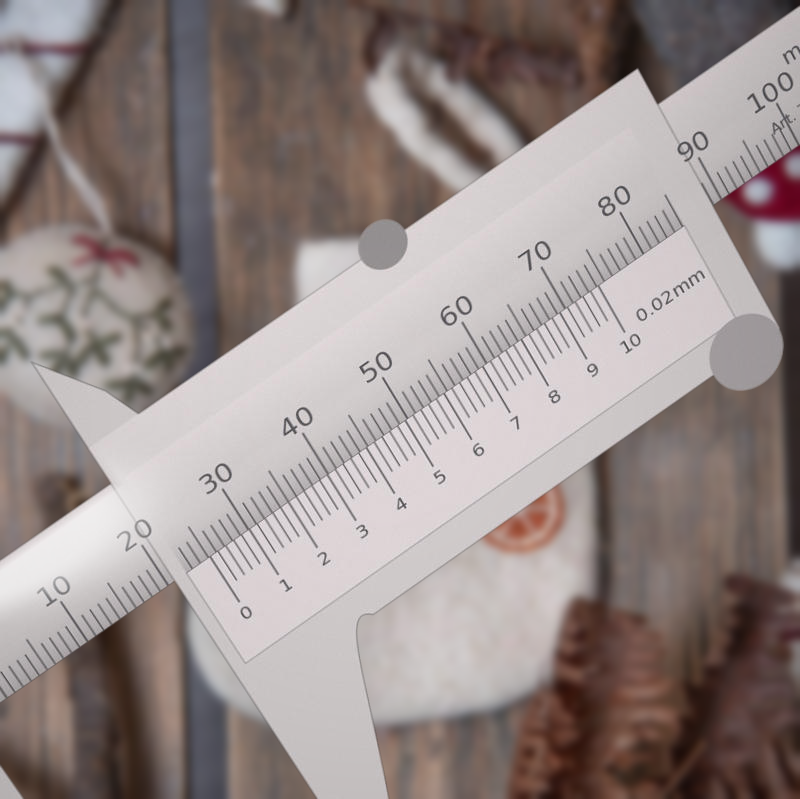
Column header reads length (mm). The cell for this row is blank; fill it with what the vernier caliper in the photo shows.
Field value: 25.2 mm
